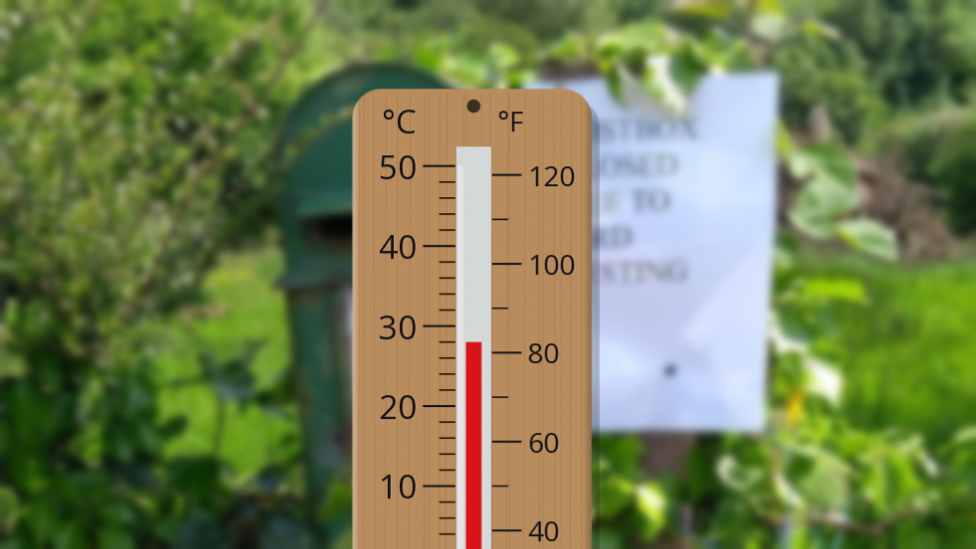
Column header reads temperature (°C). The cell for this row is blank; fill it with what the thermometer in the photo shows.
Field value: 28 °C
